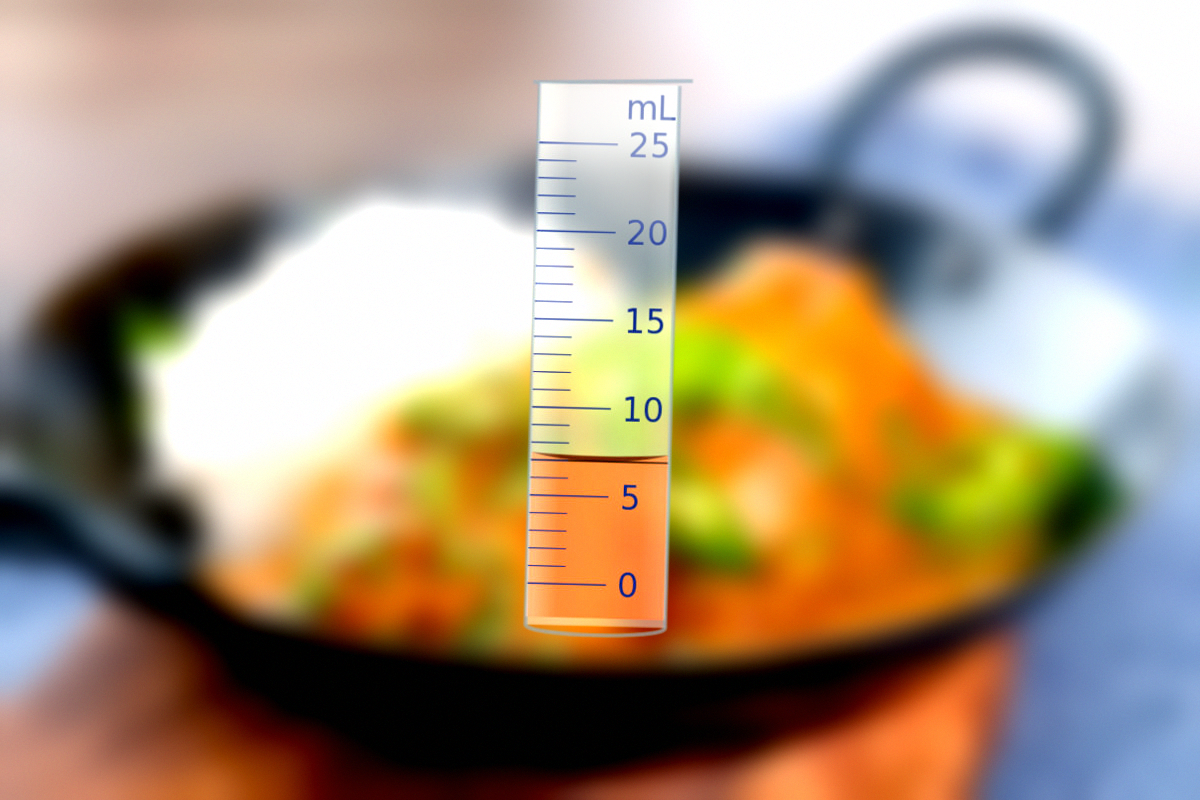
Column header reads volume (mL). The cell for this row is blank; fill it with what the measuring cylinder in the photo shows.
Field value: 7 mL
